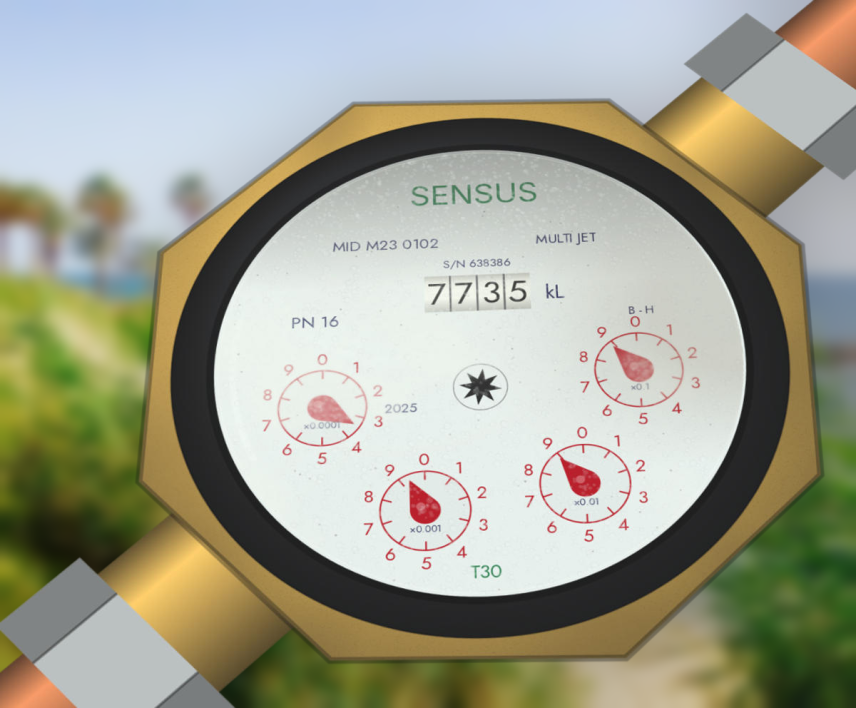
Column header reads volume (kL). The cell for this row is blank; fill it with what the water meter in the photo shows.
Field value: 7735.8893 kL
